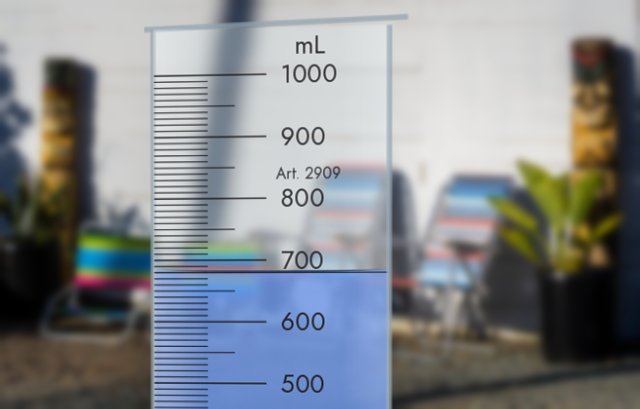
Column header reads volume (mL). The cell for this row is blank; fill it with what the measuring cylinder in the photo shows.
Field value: 680 mL
